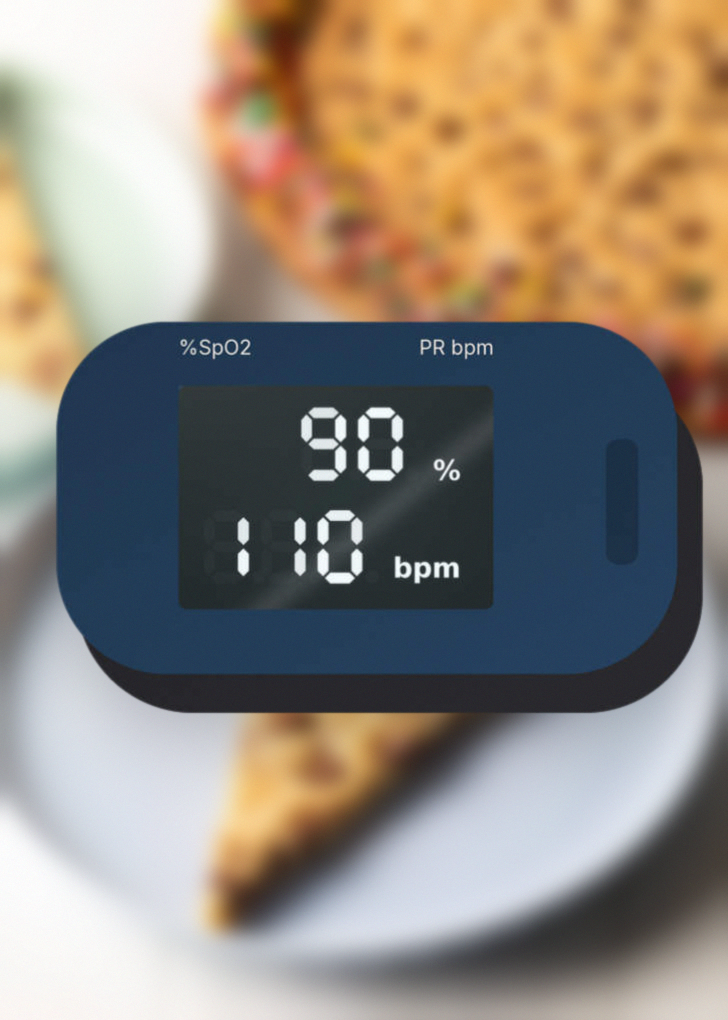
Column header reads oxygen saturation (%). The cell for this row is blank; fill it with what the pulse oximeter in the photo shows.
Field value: 90 %
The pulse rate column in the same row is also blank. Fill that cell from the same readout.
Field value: 110 bpm
